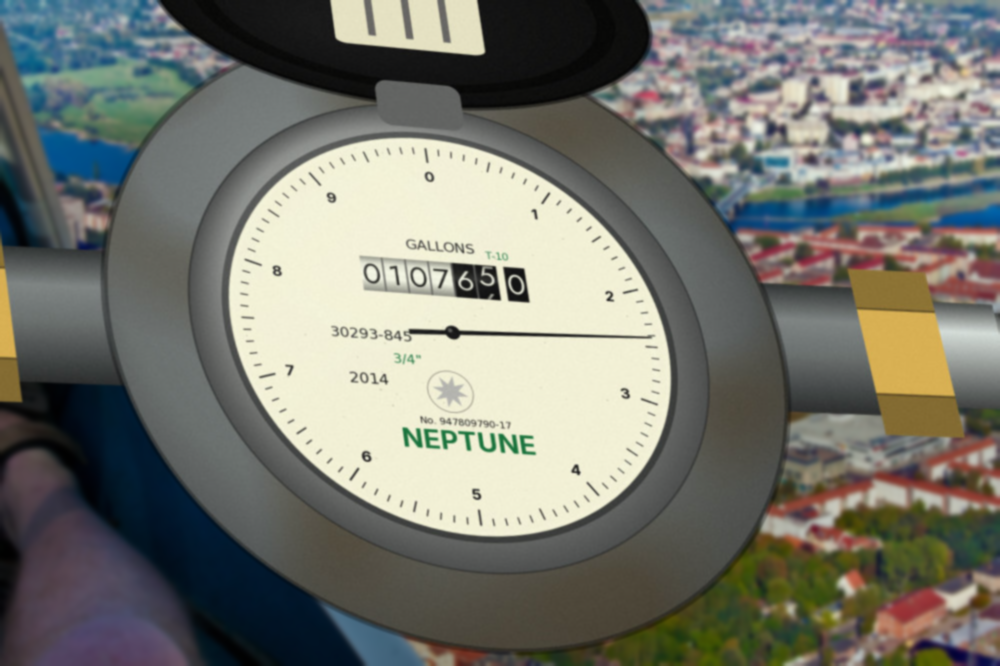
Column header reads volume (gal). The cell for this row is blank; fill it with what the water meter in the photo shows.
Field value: 107652.4 gal
